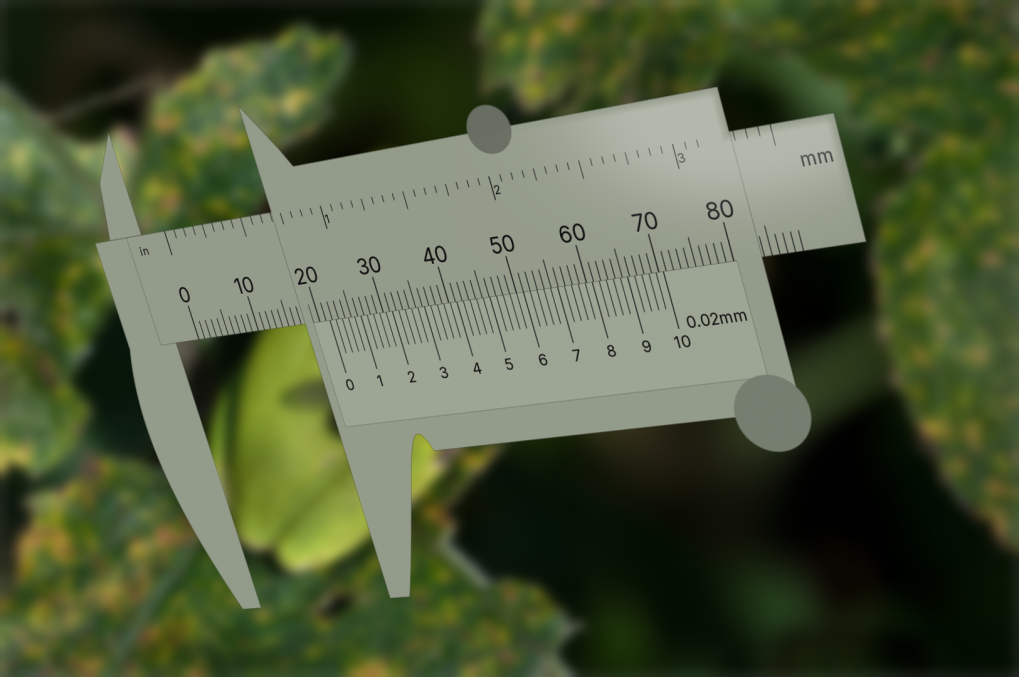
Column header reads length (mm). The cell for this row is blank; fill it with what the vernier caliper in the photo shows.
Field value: 21.6 mm
